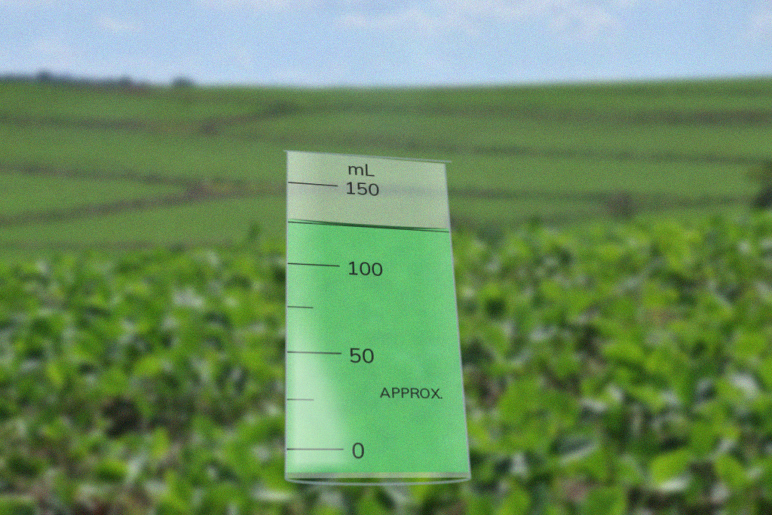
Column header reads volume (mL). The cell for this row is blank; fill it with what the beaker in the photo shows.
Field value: 125 mL
